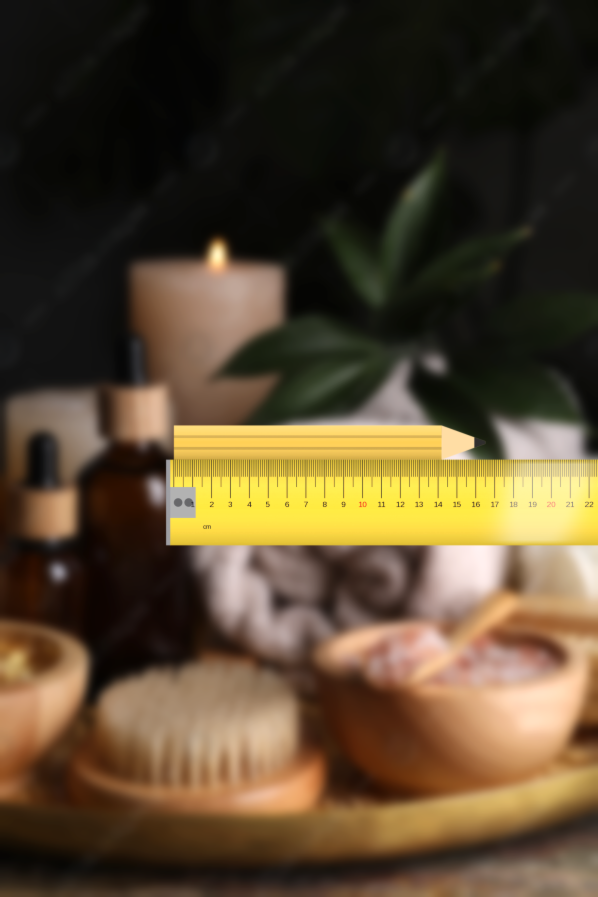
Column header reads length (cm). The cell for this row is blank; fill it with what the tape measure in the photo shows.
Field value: 16.5 cm
